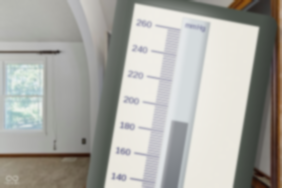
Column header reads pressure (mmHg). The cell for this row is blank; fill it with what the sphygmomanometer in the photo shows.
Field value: 190 mmHg
